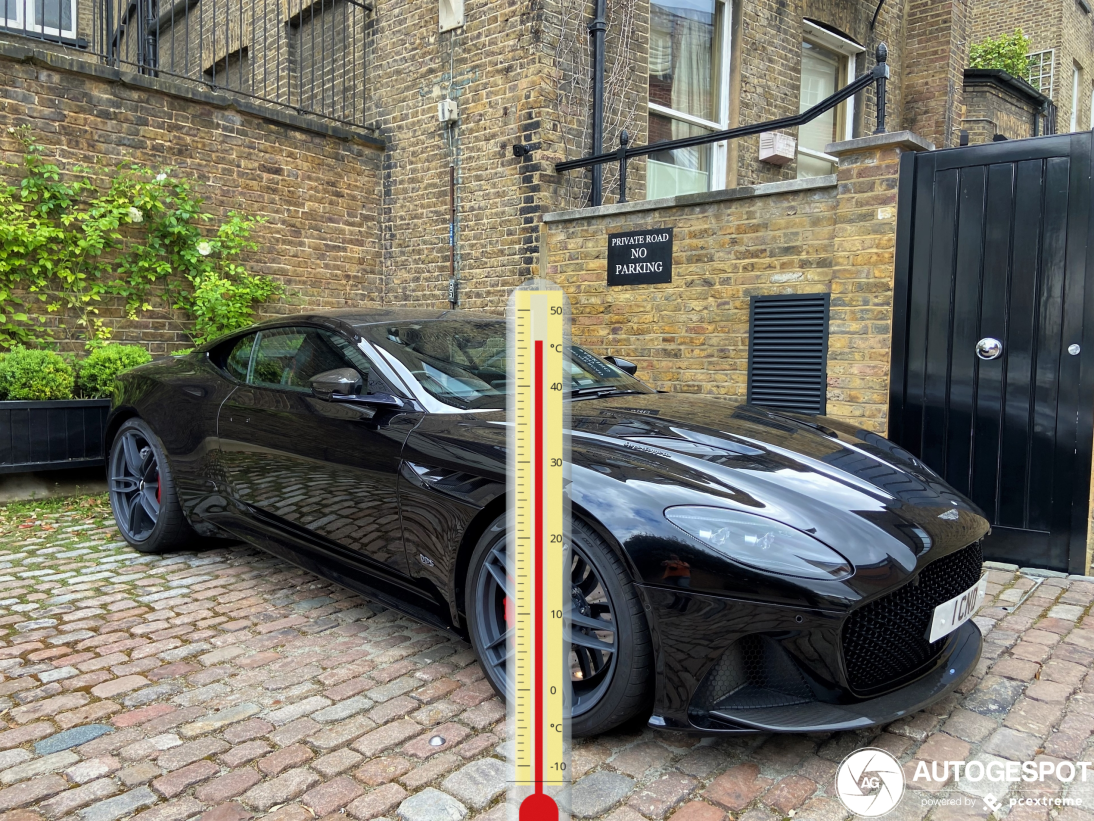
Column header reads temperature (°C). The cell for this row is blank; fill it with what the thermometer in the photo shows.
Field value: 46 °C
